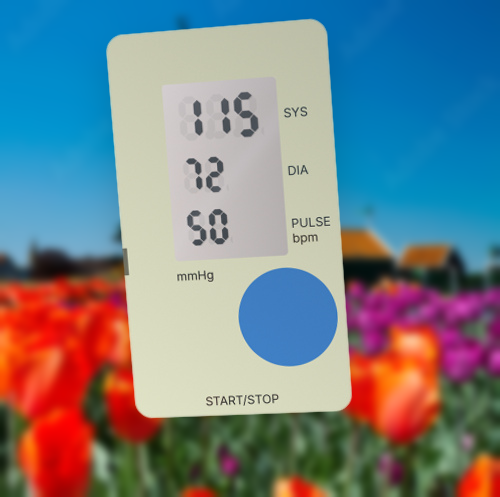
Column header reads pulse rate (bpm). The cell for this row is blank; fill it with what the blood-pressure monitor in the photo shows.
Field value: 50 bpm
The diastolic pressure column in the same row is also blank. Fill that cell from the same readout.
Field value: 72 mmHg
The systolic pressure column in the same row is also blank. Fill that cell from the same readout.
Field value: 115 mmHg
